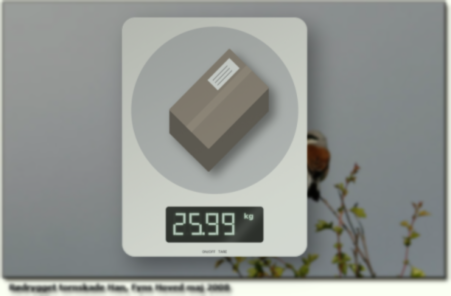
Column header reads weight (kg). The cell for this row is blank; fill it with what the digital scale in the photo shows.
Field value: 25.99 kg
